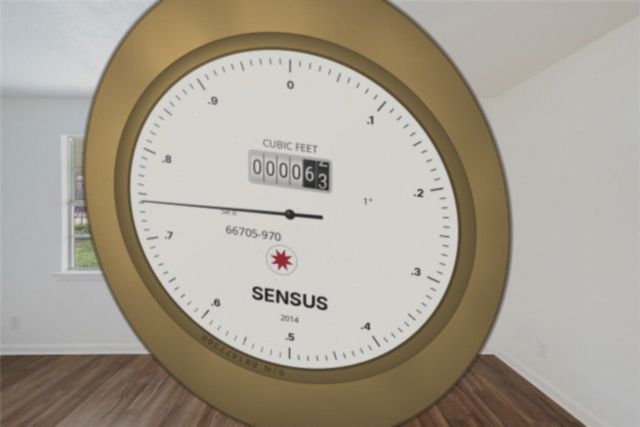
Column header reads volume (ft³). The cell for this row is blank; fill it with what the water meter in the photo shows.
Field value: 62.74 ft³
